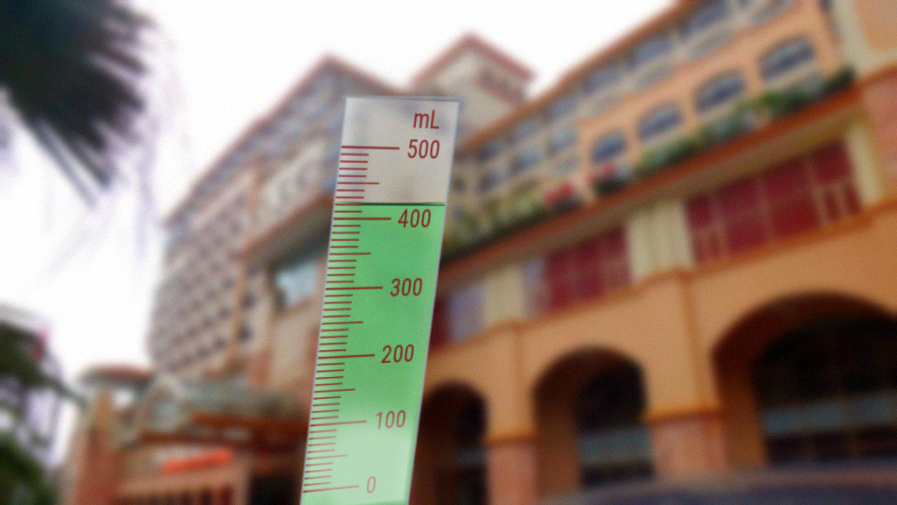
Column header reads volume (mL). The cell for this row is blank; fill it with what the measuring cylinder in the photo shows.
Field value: 420 mL
